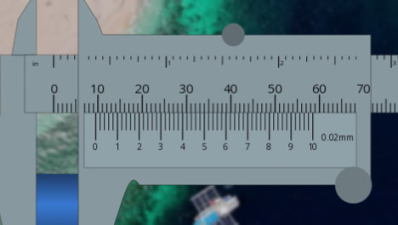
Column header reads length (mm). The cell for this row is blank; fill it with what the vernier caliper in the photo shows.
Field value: 9.5 mm
